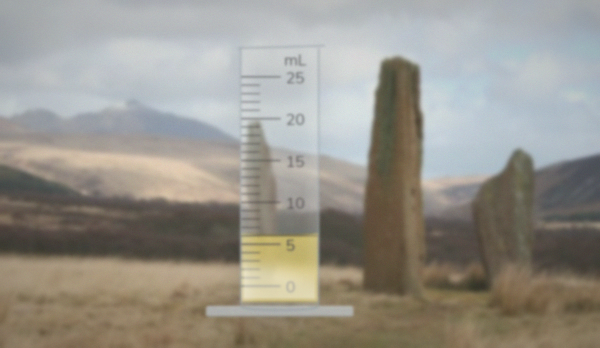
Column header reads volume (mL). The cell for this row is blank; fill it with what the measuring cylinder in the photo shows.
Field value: 6 mL
